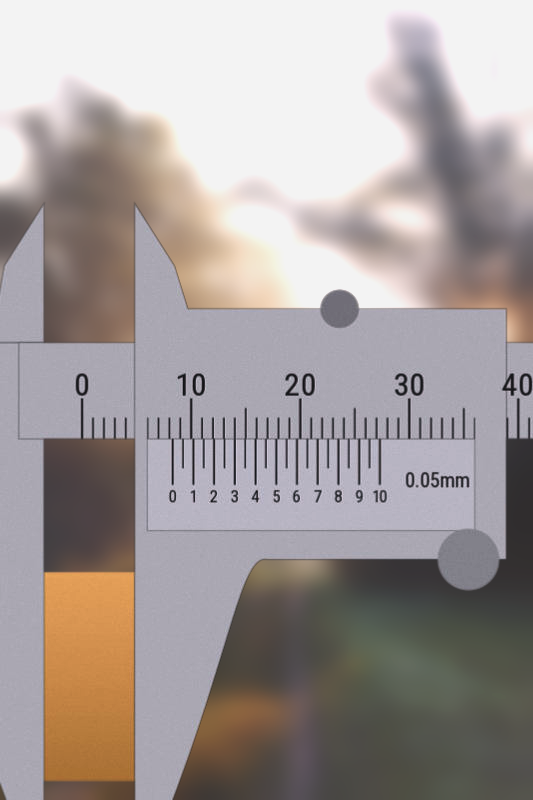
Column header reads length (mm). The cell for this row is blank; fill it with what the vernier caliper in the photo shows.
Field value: 8.3 mm
